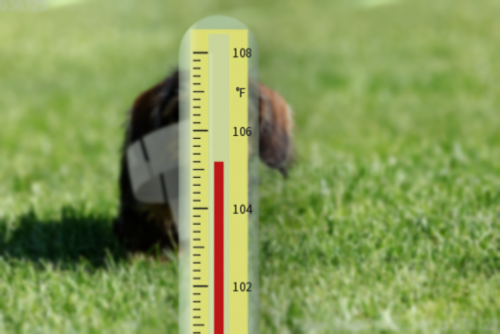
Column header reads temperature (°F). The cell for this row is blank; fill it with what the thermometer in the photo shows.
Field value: 105.2 °F
